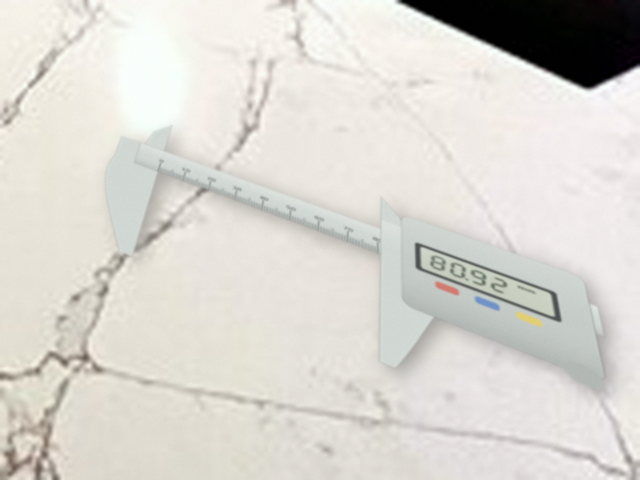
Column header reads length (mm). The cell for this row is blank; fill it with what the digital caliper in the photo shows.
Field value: 80.92 mm
